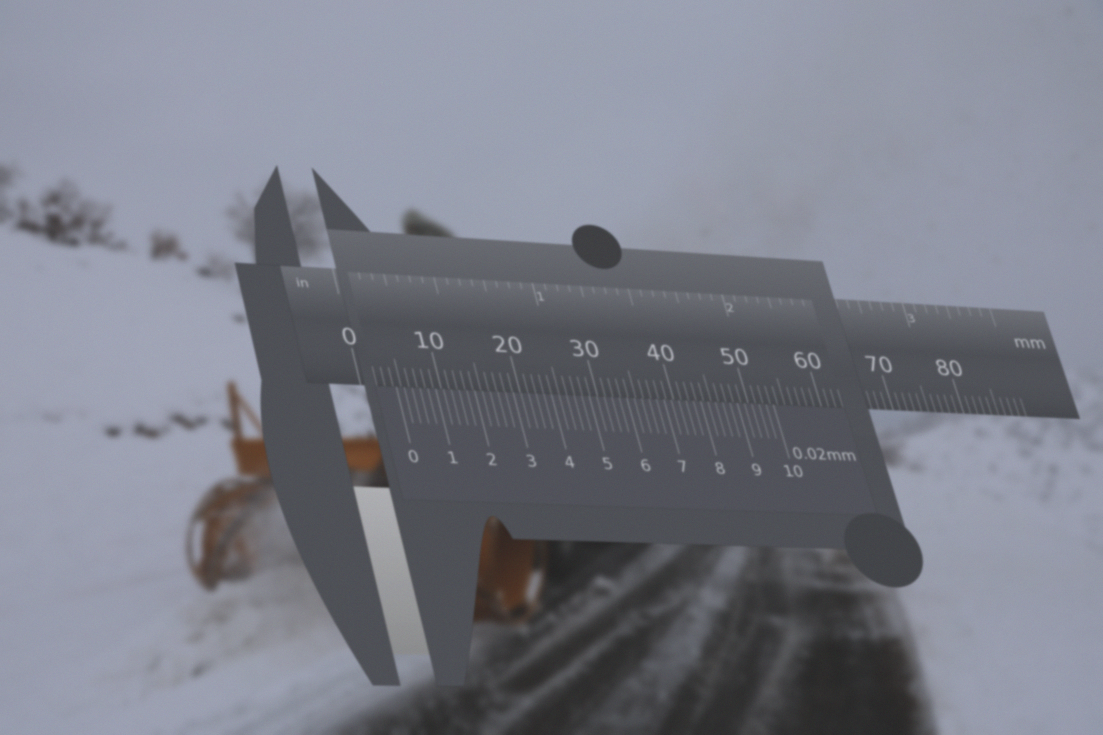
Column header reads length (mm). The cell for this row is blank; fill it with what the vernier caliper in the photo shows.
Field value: 4.4 mm
